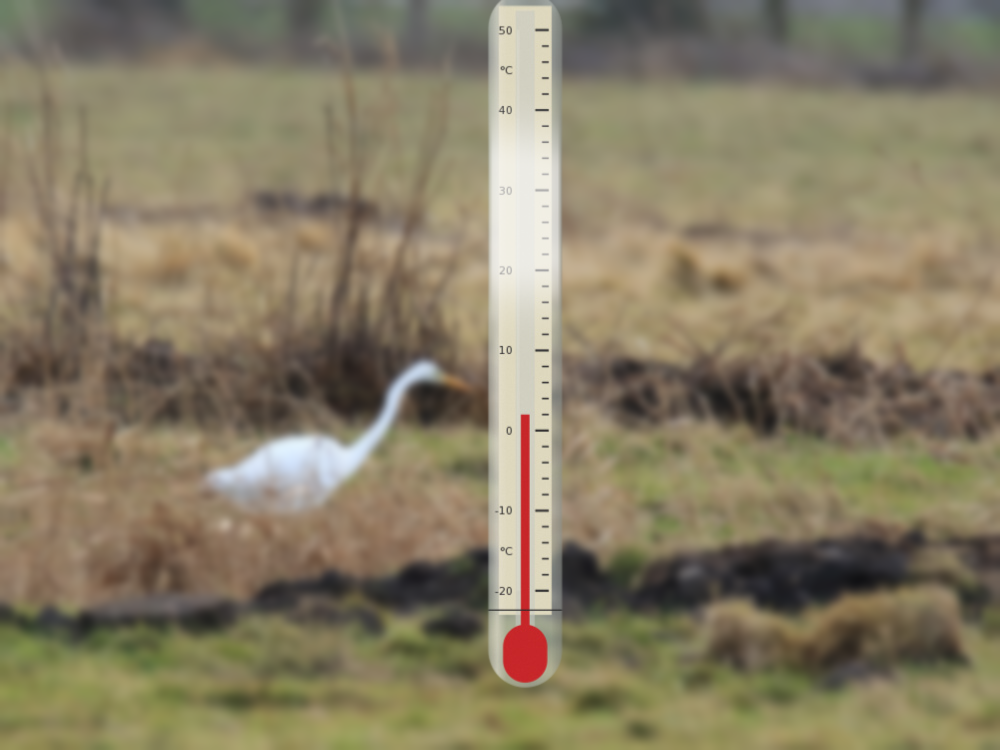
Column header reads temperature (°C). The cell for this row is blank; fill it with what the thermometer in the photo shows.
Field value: 2 °C
